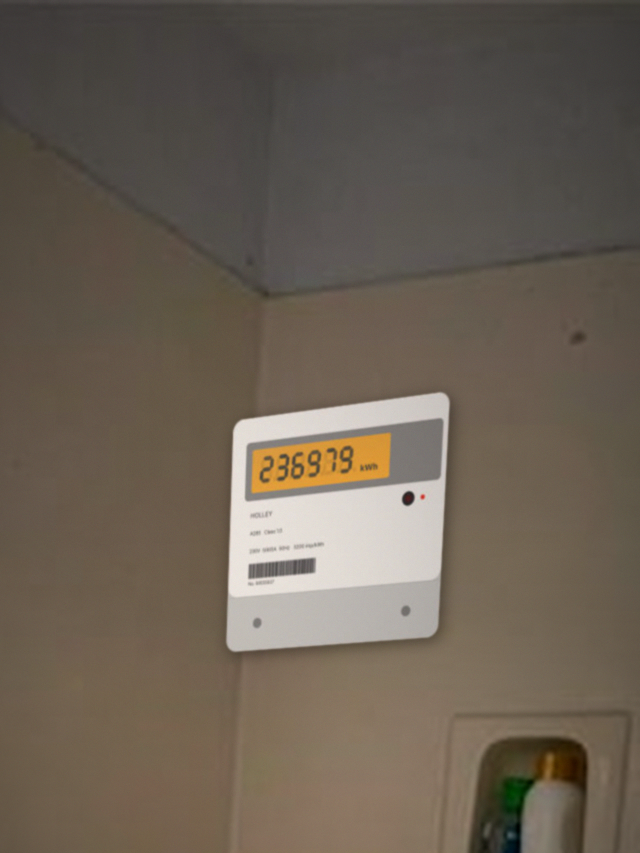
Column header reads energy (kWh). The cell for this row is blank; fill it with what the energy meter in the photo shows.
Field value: 236979 kWh
